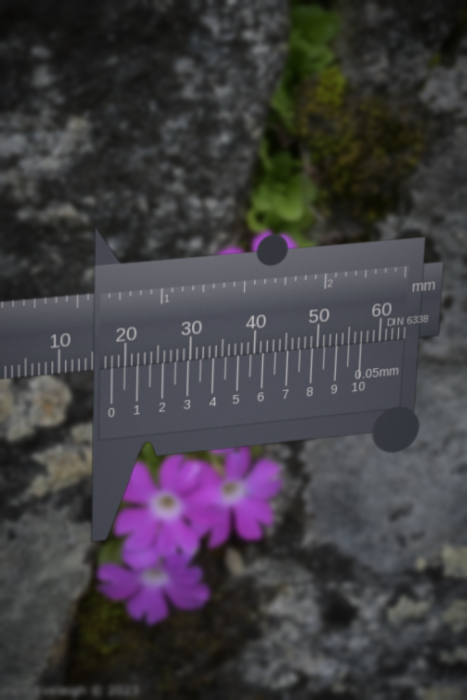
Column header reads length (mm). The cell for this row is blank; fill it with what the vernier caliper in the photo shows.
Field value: 18.0 mm
